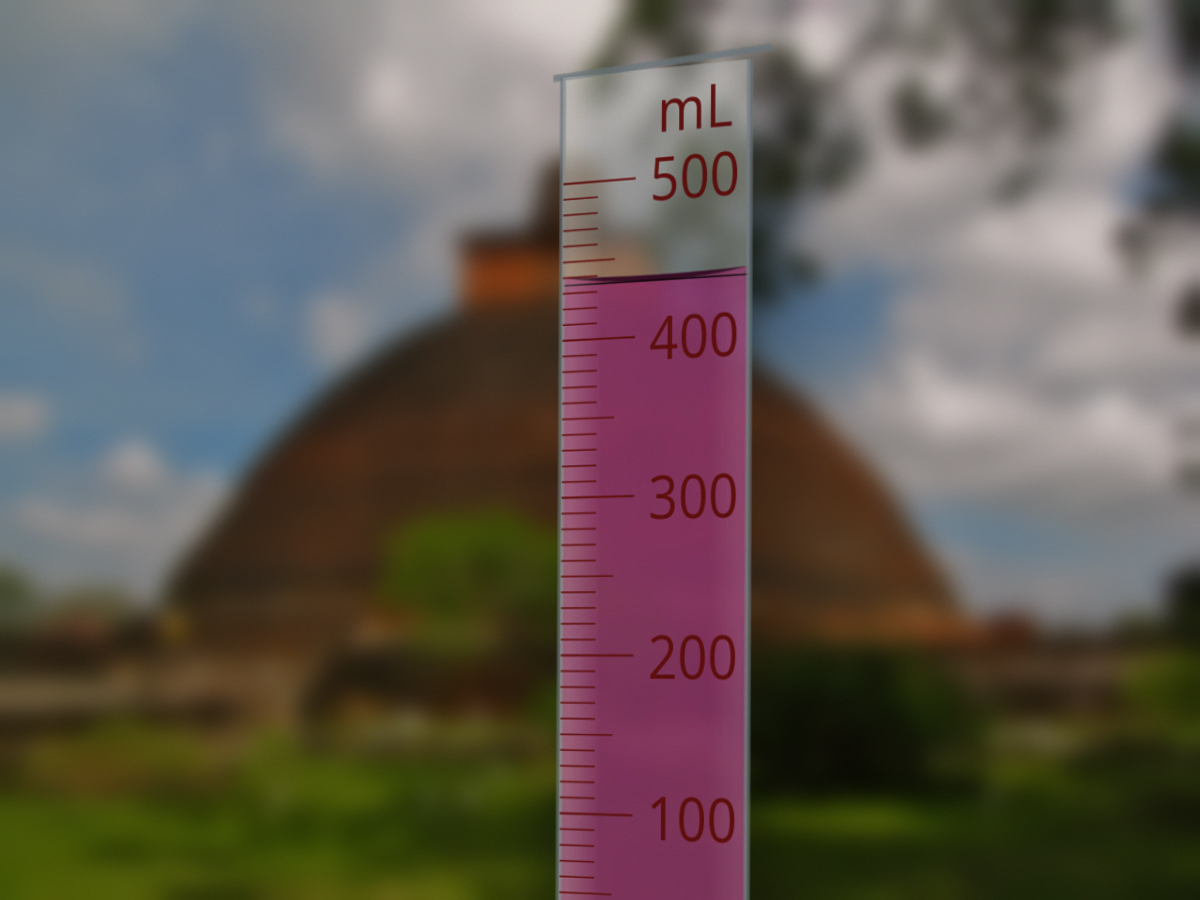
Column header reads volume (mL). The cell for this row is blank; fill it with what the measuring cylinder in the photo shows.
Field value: 435 mL
